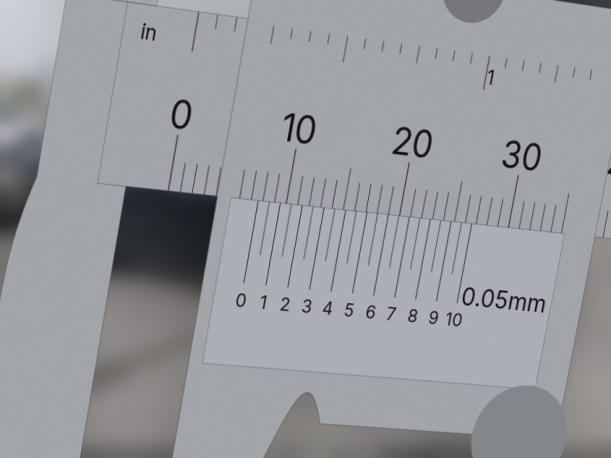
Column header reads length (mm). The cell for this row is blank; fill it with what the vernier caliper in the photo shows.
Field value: 7.6 mm
